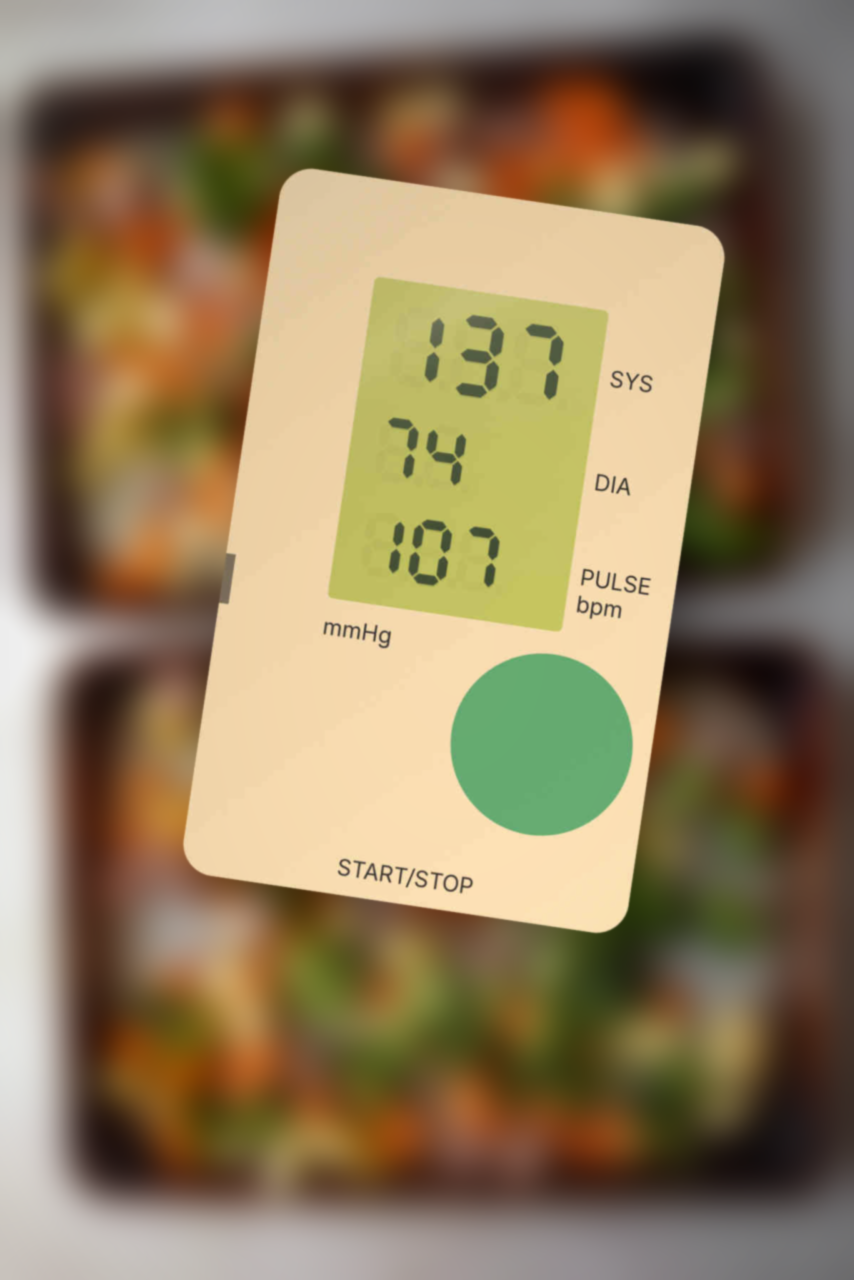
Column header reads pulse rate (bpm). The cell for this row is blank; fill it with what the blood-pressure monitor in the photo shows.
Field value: 107 bpm
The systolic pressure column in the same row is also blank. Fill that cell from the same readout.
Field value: 137 mmHg
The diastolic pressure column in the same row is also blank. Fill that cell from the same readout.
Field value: 74 mmHg
